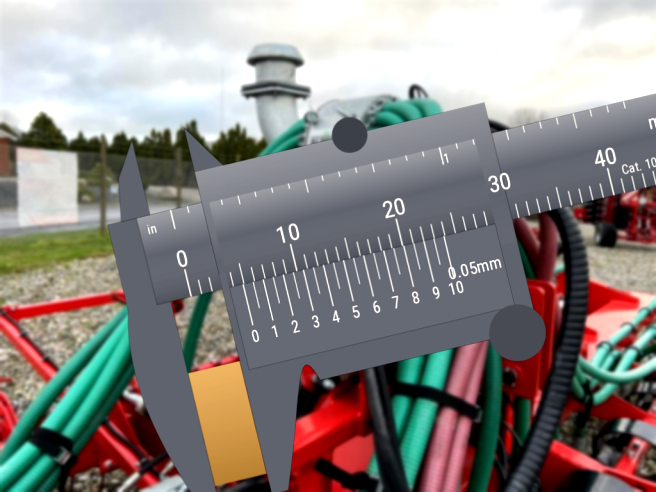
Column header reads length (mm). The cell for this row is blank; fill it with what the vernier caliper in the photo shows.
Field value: 4.9 mm
